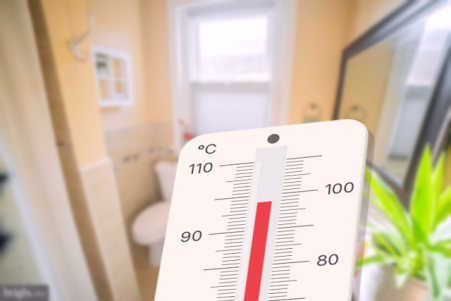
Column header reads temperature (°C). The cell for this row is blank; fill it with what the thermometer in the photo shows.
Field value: 98 °C
